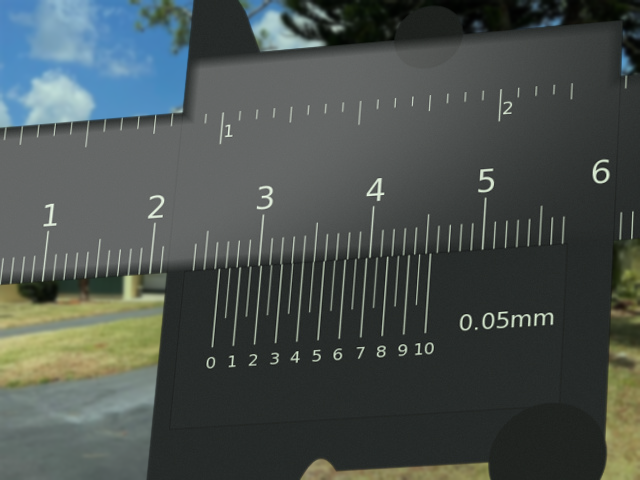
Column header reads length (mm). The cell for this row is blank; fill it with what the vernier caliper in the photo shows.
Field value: 26.4 mm
